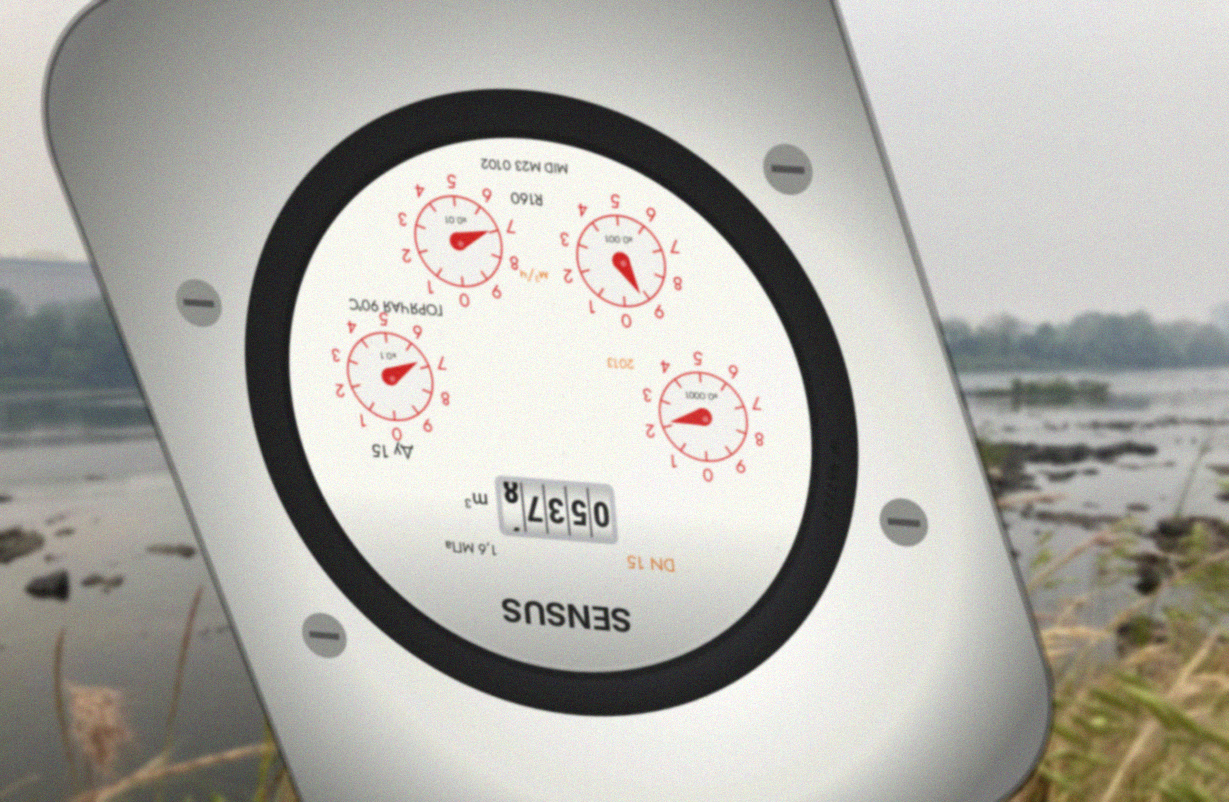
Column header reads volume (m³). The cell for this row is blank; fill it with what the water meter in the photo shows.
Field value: 5377.6692 m³
